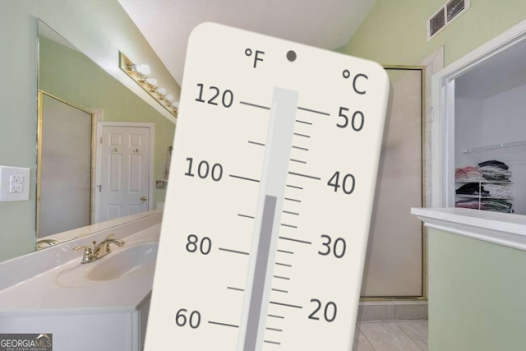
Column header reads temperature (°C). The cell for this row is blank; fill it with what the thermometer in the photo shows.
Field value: 36 °C
